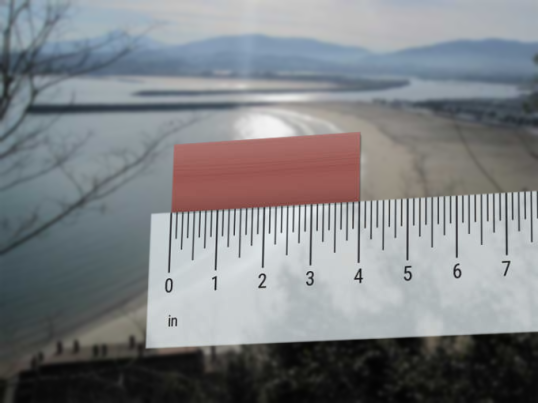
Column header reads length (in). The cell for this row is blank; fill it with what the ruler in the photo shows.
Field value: 4 in
